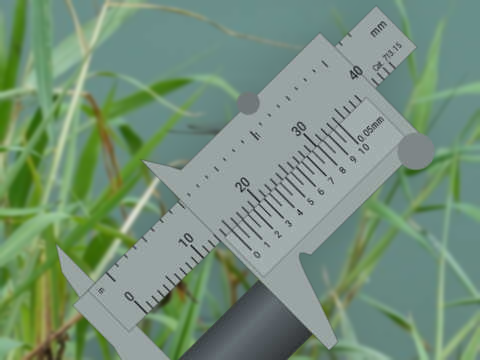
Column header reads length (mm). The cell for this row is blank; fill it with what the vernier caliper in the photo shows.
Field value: 15.0 mm
